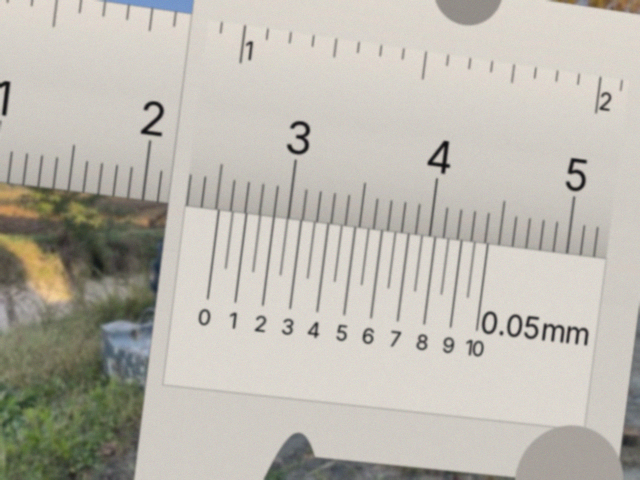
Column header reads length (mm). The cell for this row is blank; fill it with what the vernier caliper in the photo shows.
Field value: 25.2 mm
